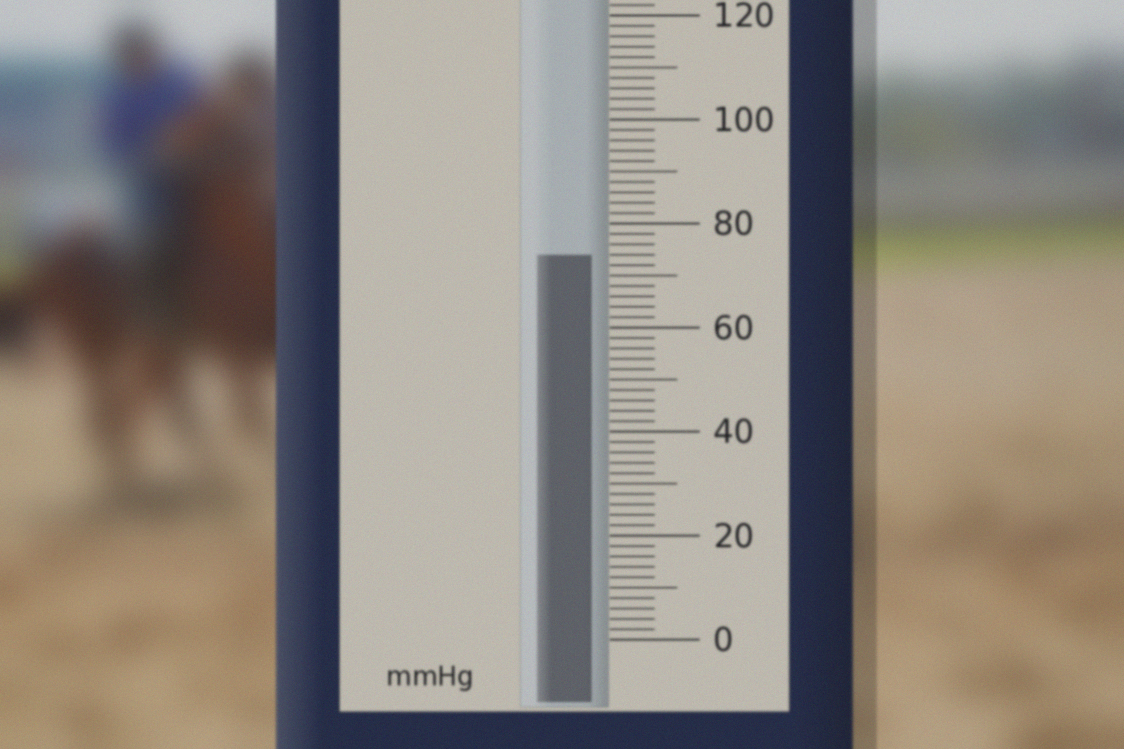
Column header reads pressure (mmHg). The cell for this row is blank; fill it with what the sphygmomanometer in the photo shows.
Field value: 74 mmHg
